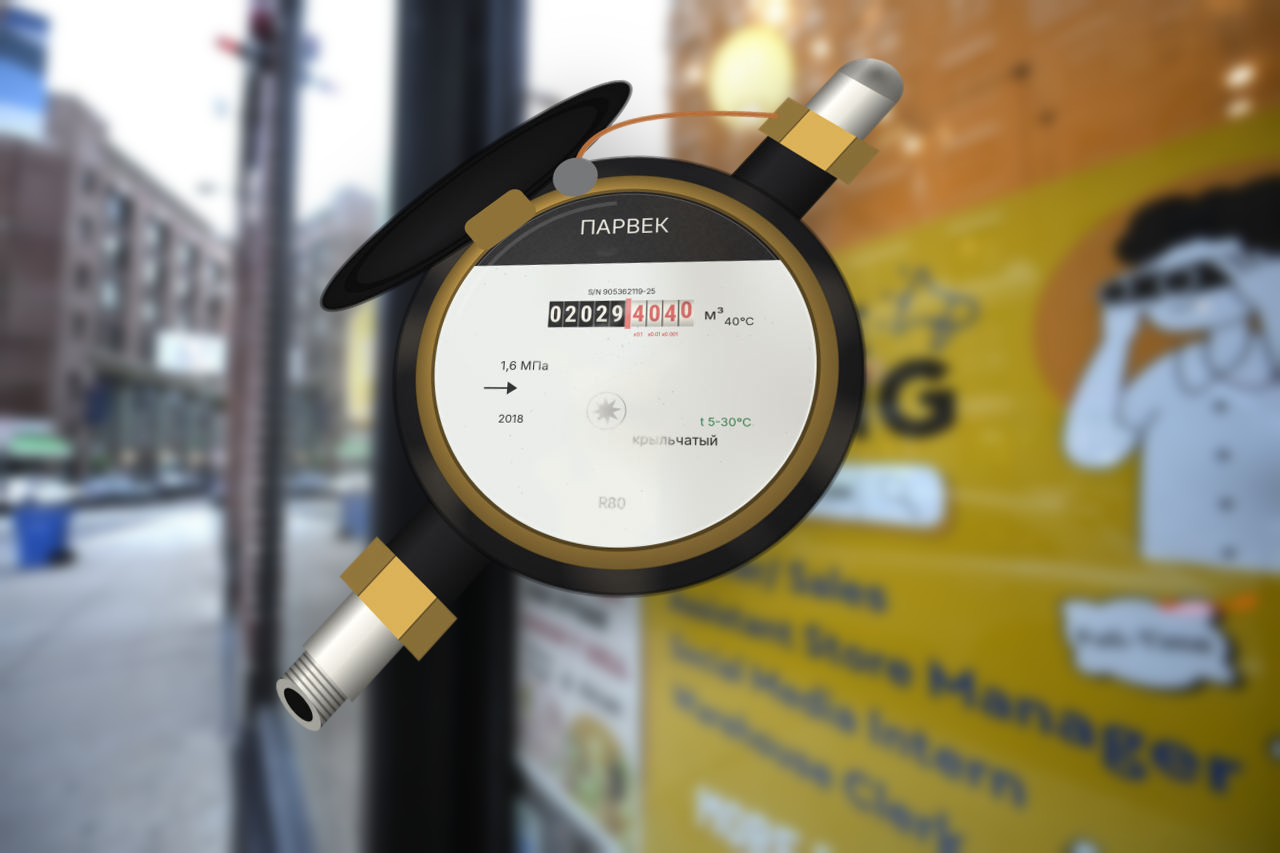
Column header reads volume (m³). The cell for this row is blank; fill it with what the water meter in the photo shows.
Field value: 2029.4040 m³
